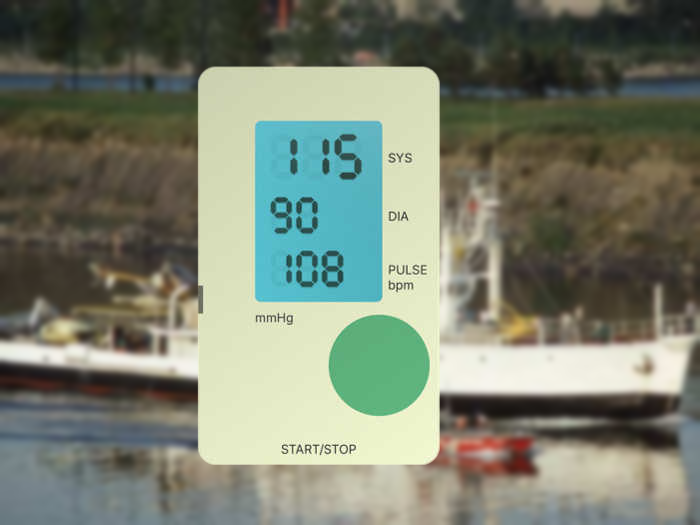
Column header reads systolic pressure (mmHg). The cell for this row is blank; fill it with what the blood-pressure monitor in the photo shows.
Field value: 115 mmHg
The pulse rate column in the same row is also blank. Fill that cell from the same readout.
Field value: 108 bpm
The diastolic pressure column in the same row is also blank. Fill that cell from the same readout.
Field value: 90 mmHg
